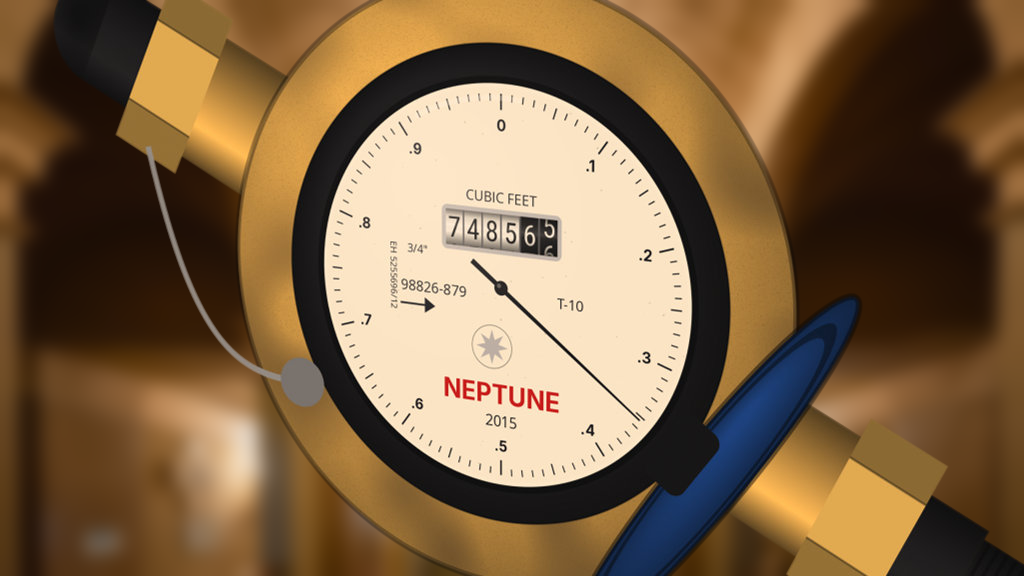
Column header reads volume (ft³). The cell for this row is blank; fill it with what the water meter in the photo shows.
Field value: 748565.35 ft³
